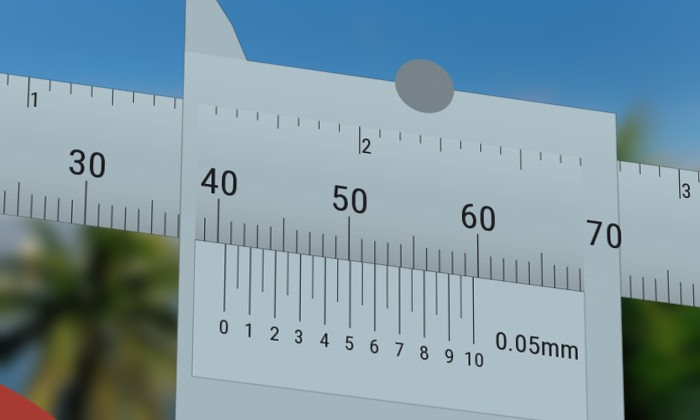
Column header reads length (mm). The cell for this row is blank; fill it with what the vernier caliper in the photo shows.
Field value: 40.6 mm
